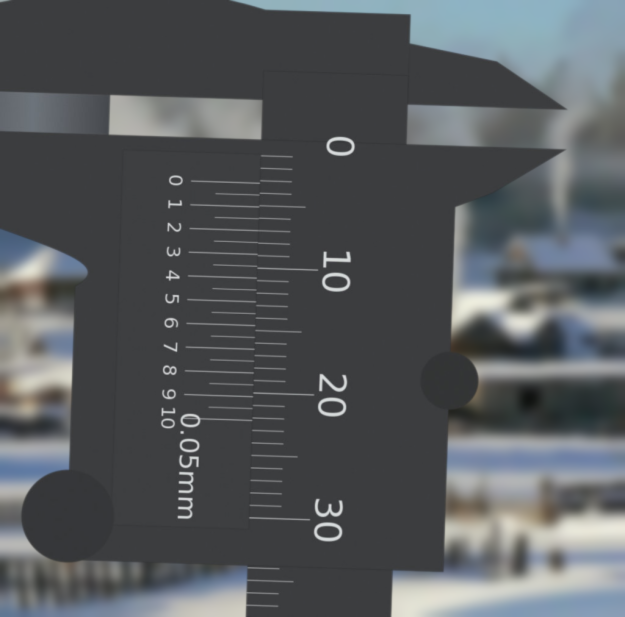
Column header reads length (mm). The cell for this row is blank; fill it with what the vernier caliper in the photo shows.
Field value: 3.2 mm
